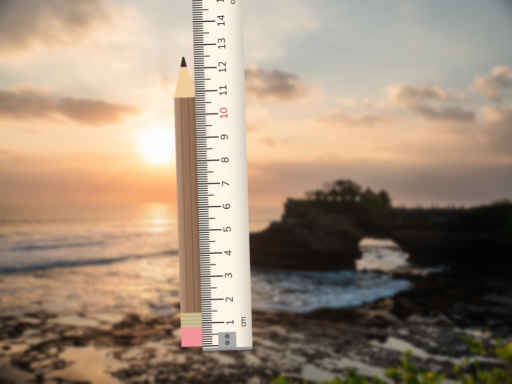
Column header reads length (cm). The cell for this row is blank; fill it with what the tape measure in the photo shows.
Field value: 12.5 cm
